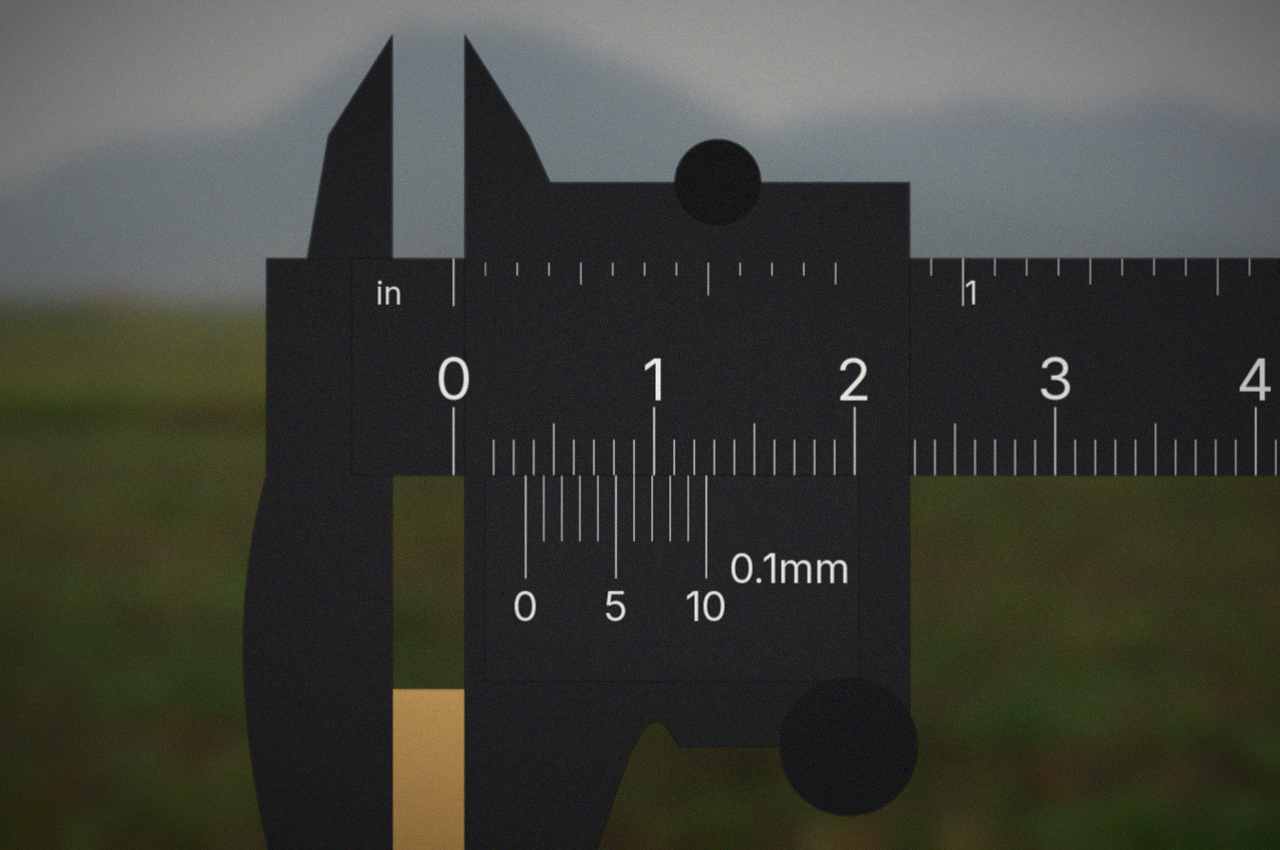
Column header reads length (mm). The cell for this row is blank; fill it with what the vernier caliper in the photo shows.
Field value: 3.6 mm
